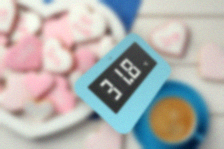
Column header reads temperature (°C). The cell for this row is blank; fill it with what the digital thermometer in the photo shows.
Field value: 31.8 °C
